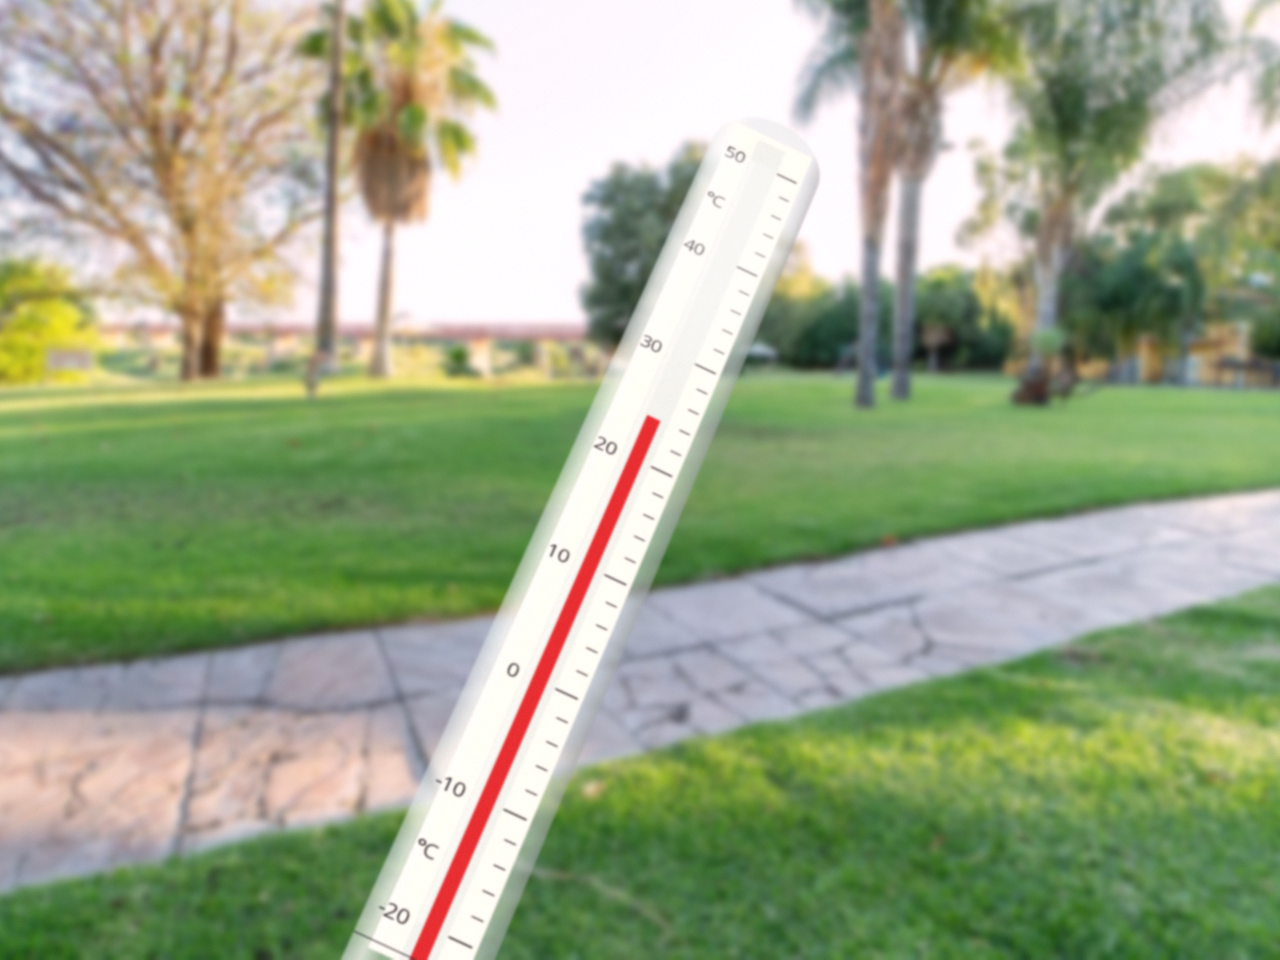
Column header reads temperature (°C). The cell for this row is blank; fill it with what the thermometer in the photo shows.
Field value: 24 °C
